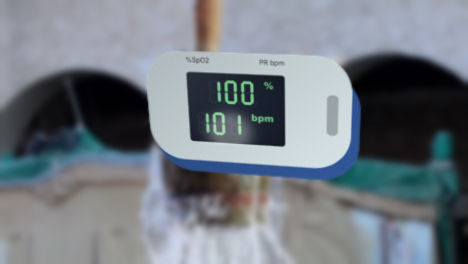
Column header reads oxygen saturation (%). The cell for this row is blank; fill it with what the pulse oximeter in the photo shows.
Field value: 100 %
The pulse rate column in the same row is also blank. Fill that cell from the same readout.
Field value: 101 bpm
